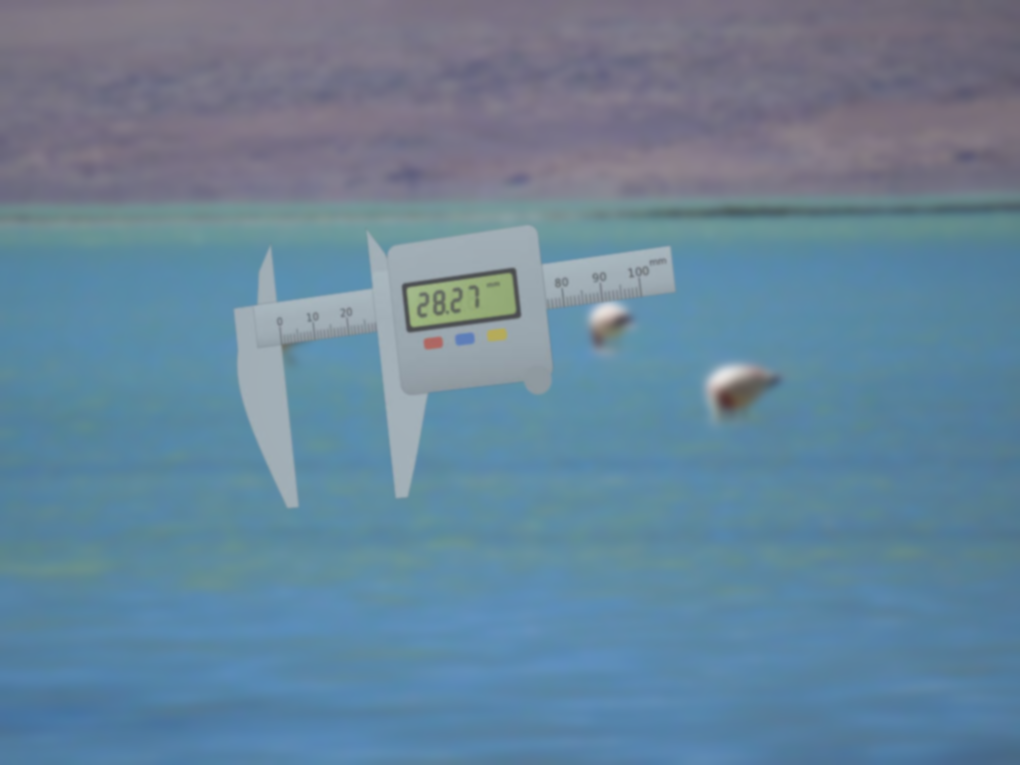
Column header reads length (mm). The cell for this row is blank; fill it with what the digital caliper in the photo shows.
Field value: 28.27 mm
